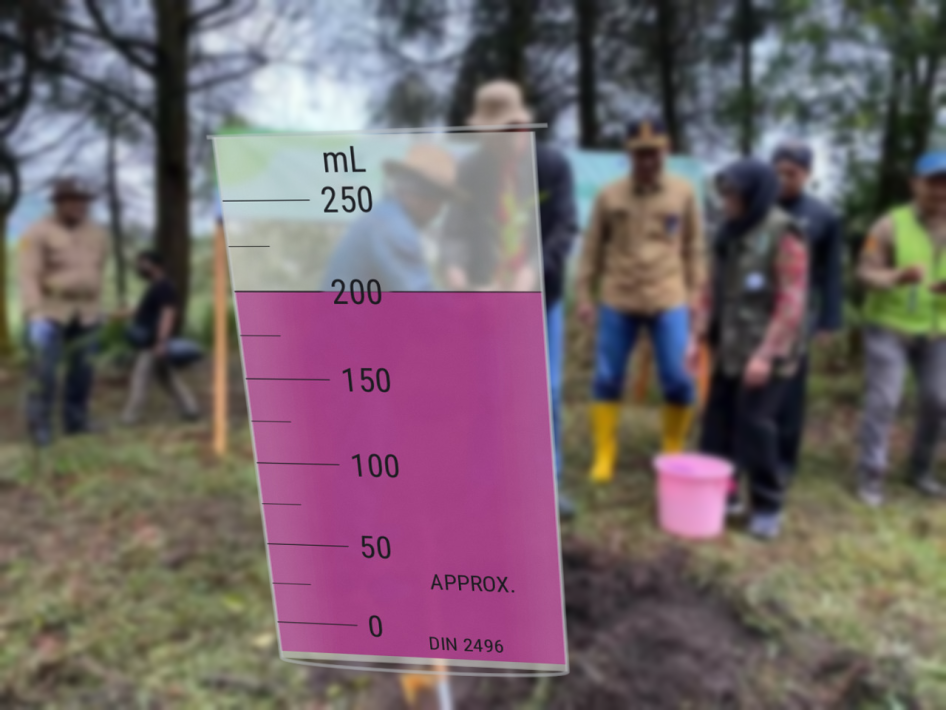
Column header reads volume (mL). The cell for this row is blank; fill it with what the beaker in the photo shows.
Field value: 200 mL
